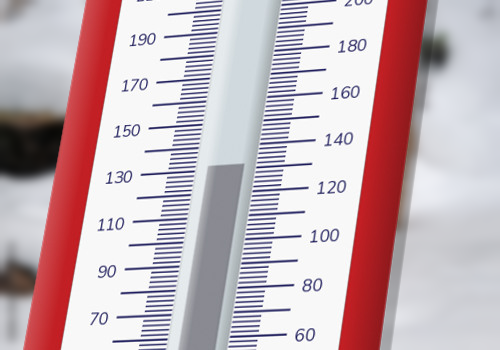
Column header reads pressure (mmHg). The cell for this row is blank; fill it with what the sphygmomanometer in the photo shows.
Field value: 132 mmHg
